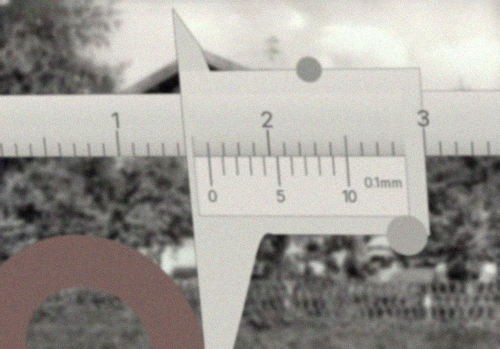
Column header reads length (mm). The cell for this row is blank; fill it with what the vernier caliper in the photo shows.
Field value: 16.0 mm
